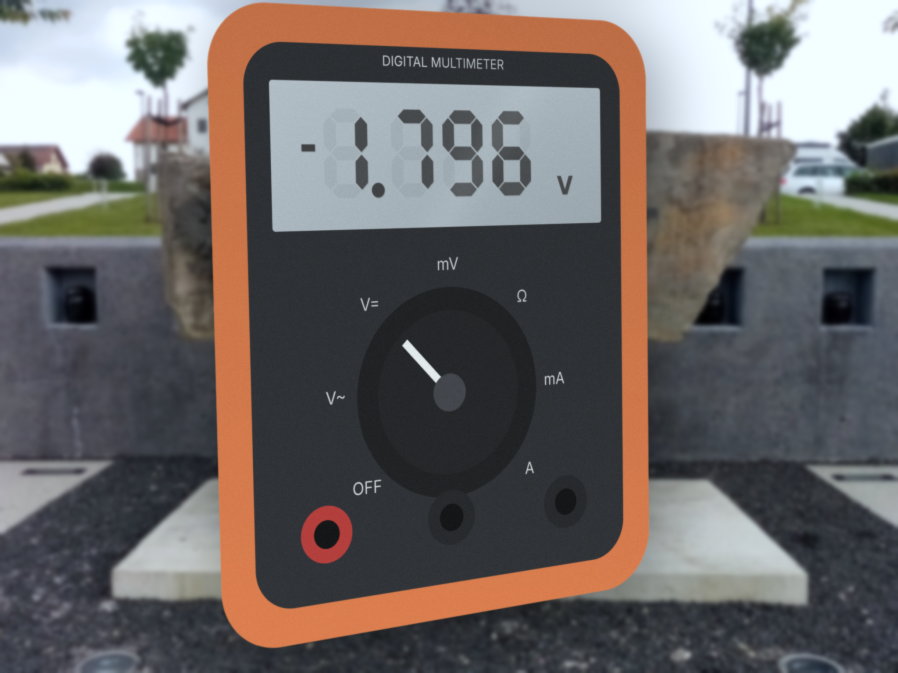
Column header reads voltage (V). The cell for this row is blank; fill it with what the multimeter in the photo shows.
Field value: -1.796 V
